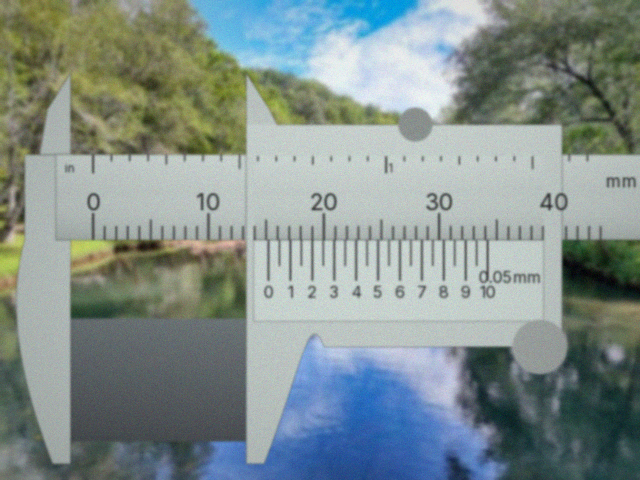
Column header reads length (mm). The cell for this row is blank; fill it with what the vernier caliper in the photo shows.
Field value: 15.2 mm
